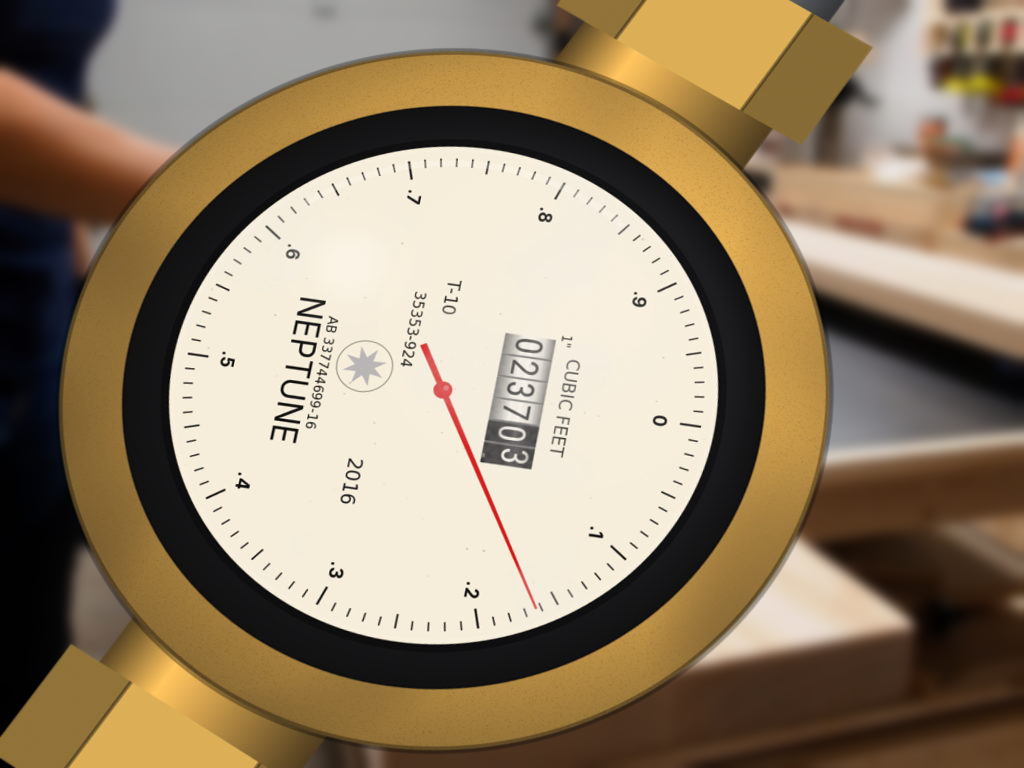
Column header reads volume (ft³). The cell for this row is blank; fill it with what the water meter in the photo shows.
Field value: 23703.16 ft³
